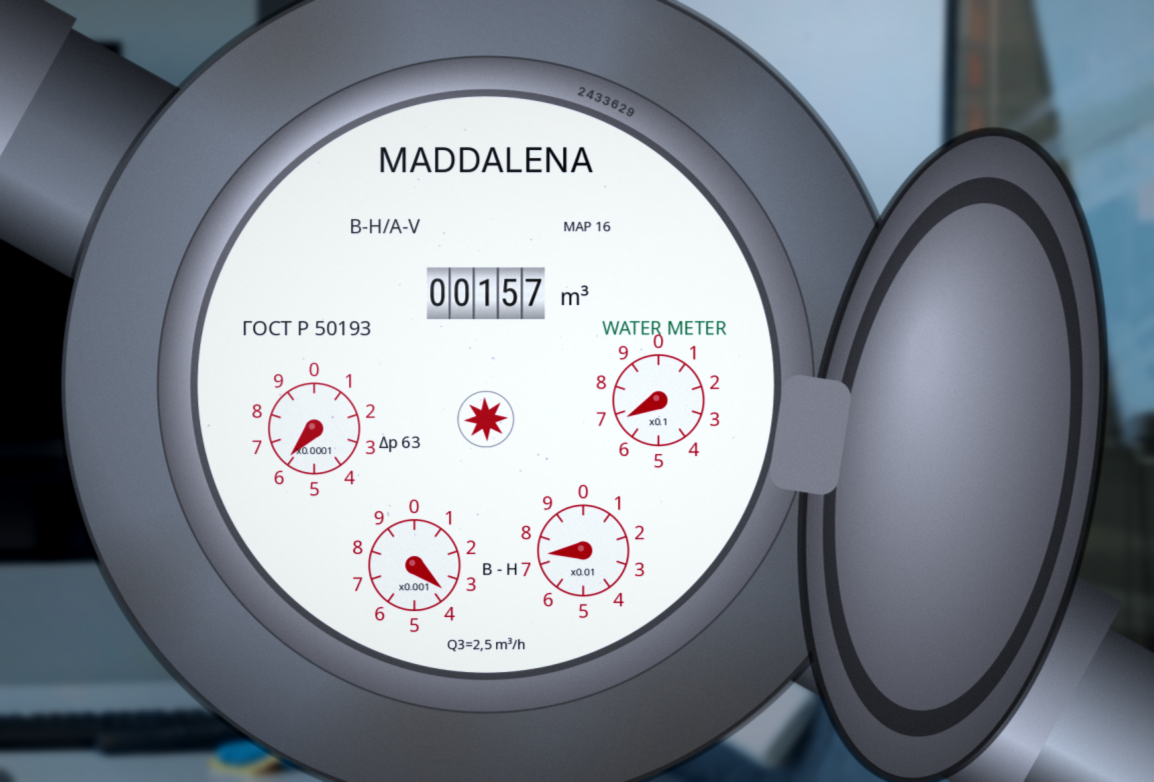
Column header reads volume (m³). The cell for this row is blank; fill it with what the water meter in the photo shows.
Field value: 157.6736 m³
